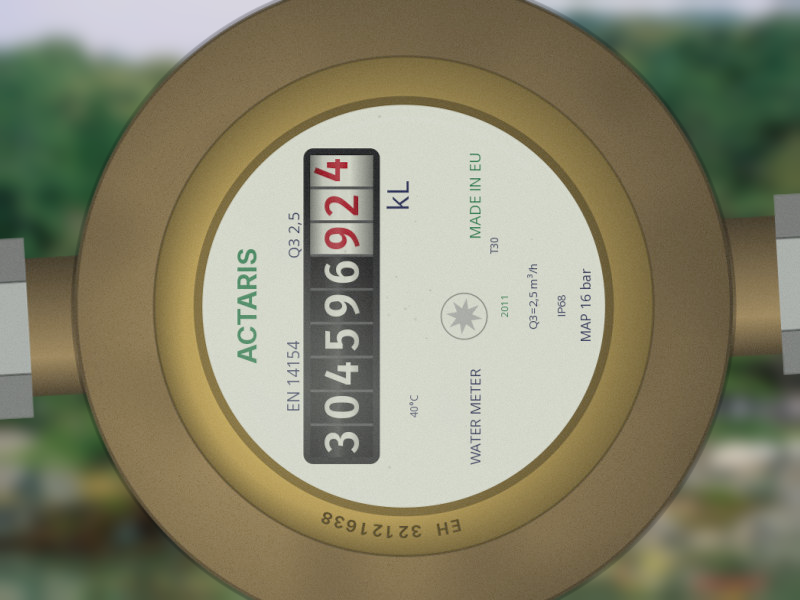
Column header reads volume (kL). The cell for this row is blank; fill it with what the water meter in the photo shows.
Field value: 304596.924 kL
